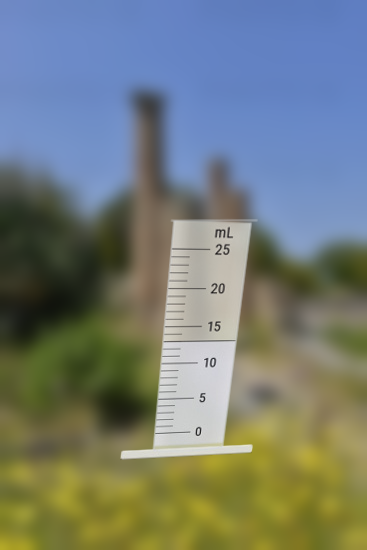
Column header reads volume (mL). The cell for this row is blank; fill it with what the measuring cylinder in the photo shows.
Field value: 13 mL
